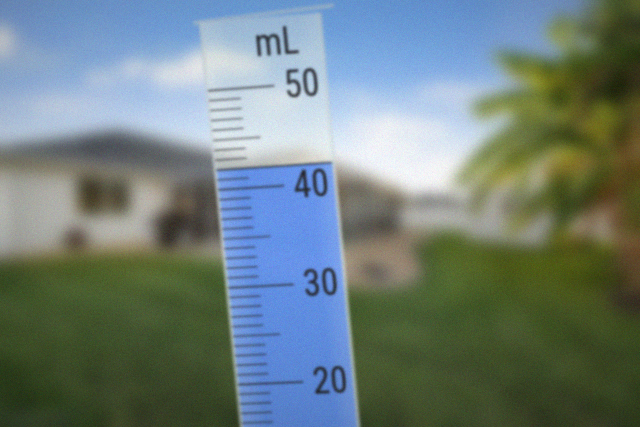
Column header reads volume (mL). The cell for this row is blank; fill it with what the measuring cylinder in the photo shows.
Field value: 42 mL
